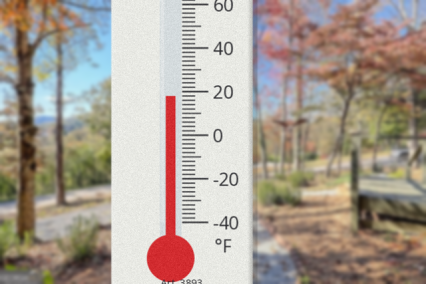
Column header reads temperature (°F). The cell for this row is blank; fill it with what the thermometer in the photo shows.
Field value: 18 °F
